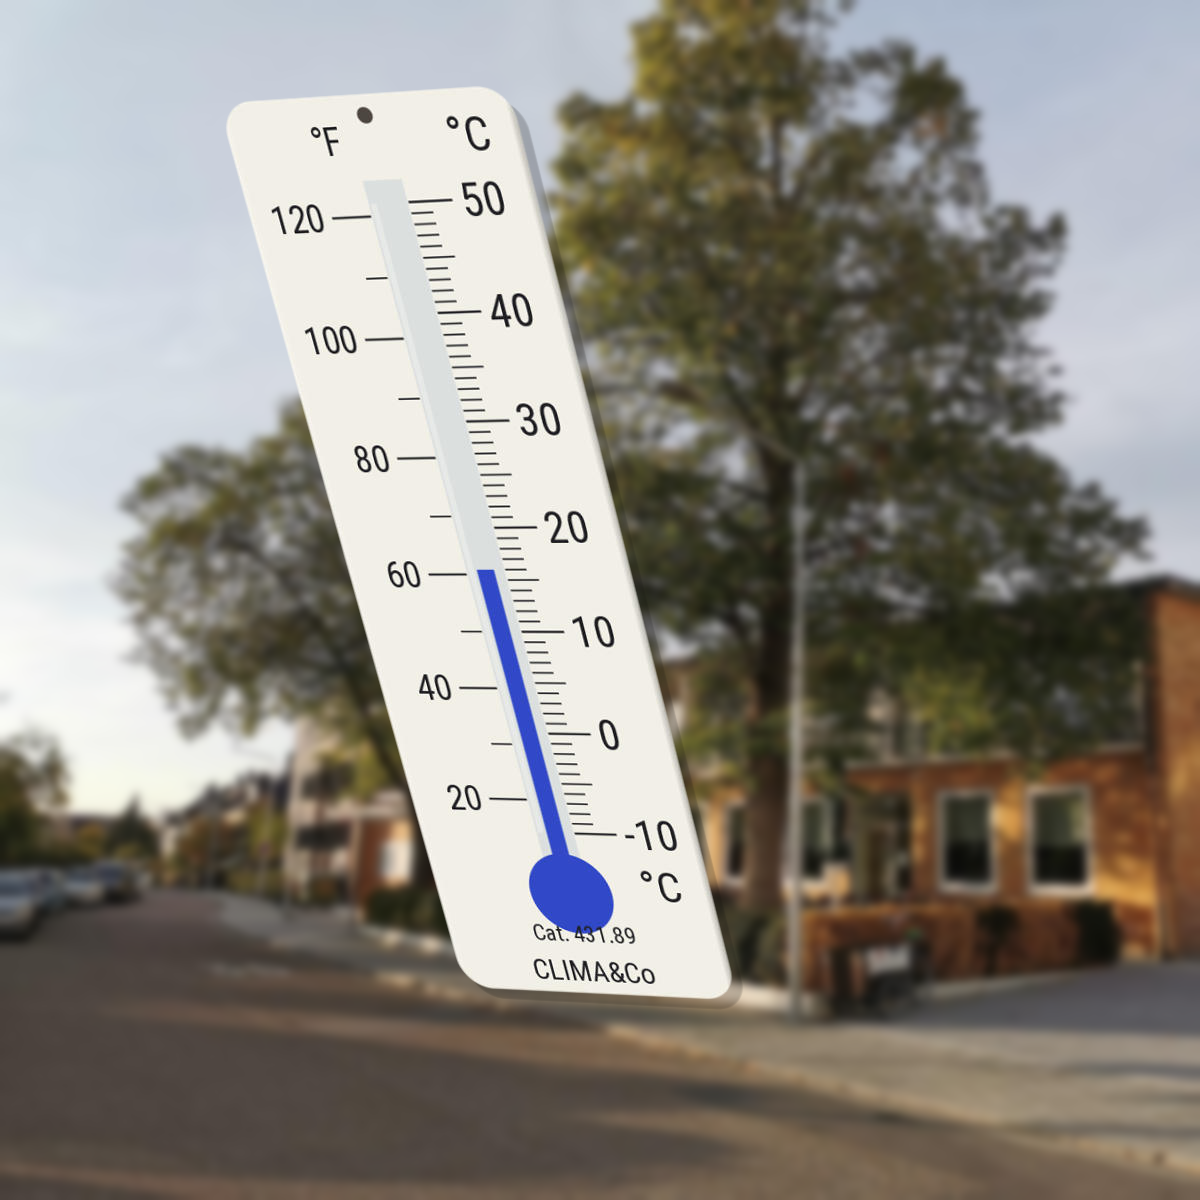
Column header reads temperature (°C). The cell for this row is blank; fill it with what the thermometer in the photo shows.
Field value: 16 °C
